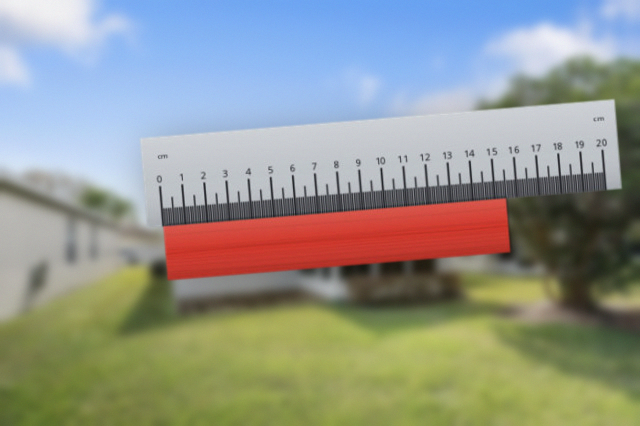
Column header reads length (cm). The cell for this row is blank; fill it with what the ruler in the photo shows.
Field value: 15.5 cm
